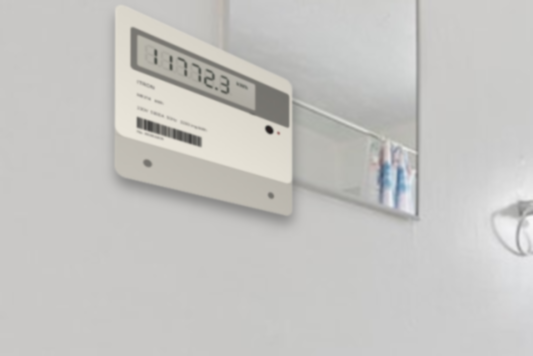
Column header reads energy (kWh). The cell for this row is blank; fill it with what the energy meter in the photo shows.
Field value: 11772.3 kWh
